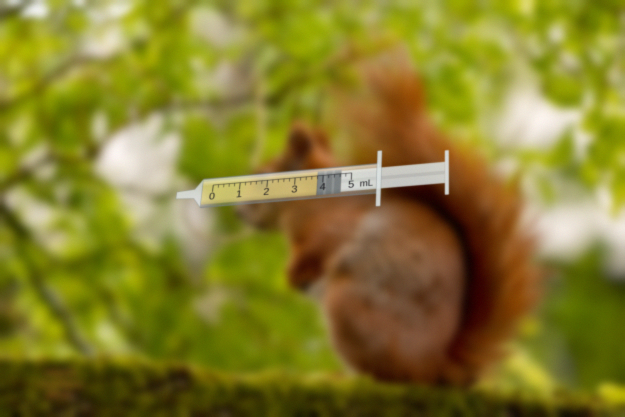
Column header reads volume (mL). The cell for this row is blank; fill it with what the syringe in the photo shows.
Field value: 3.8 mL
